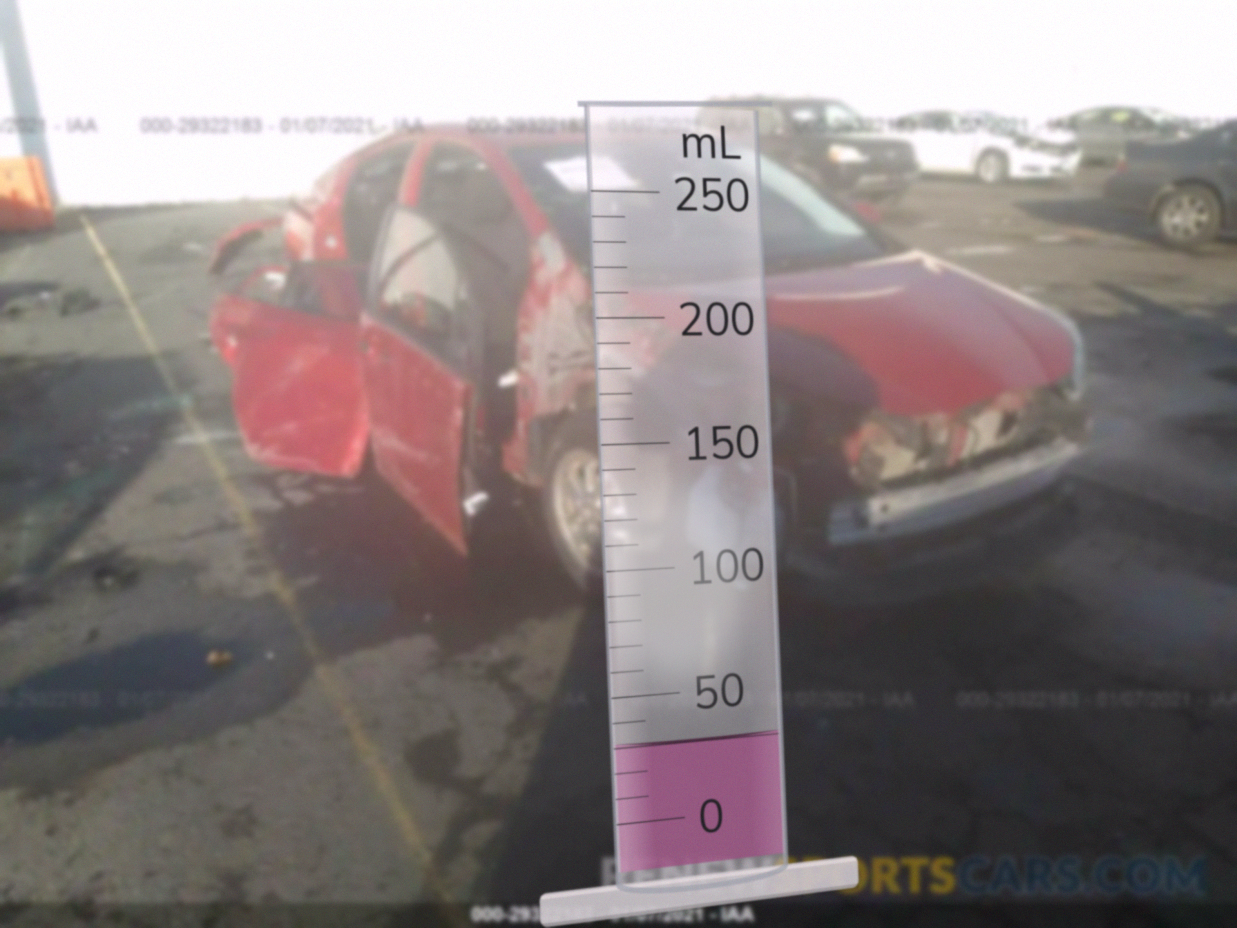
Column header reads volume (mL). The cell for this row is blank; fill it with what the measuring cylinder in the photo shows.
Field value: 30 mL
